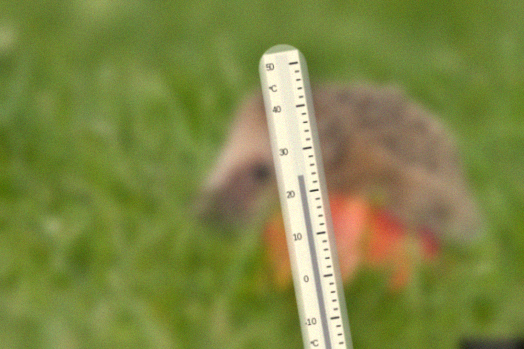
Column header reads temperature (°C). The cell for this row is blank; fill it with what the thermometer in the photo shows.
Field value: 24 °C
